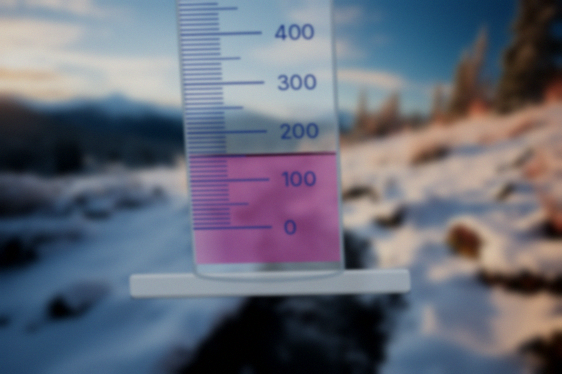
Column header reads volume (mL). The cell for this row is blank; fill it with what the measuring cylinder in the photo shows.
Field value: 150 mL
